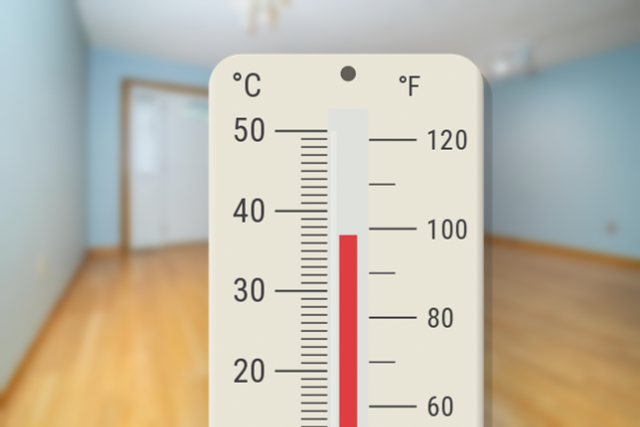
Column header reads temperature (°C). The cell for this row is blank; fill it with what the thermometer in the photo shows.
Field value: 37 °C
